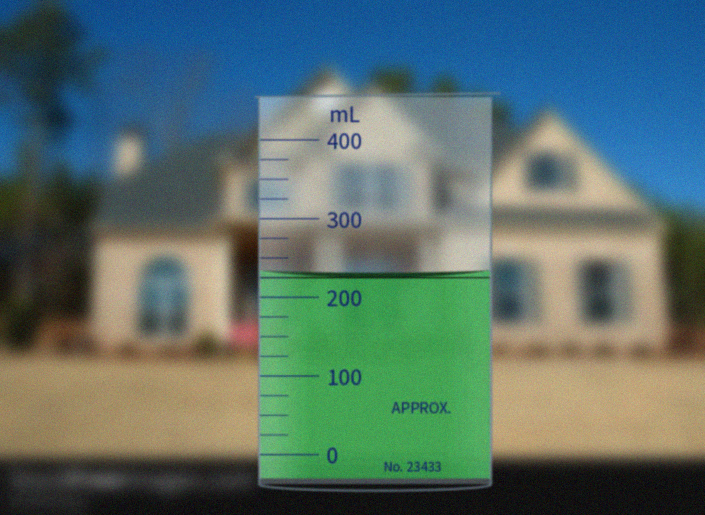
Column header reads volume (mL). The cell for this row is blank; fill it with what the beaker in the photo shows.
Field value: 225 mL
